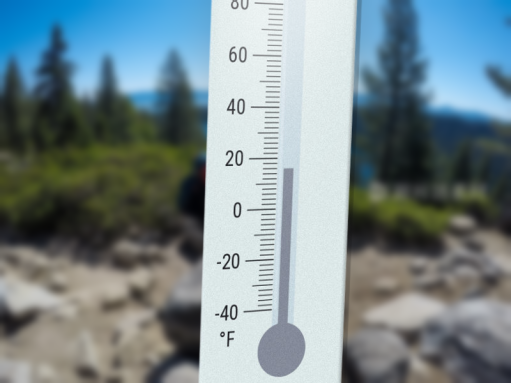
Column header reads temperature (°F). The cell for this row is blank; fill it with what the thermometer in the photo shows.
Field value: 16 °F
